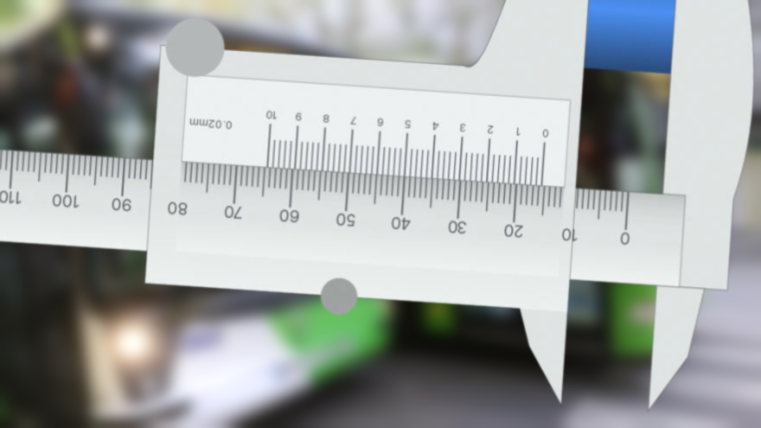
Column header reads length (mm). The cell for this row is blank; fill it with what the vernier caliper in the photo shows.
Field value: 15.5 mm
